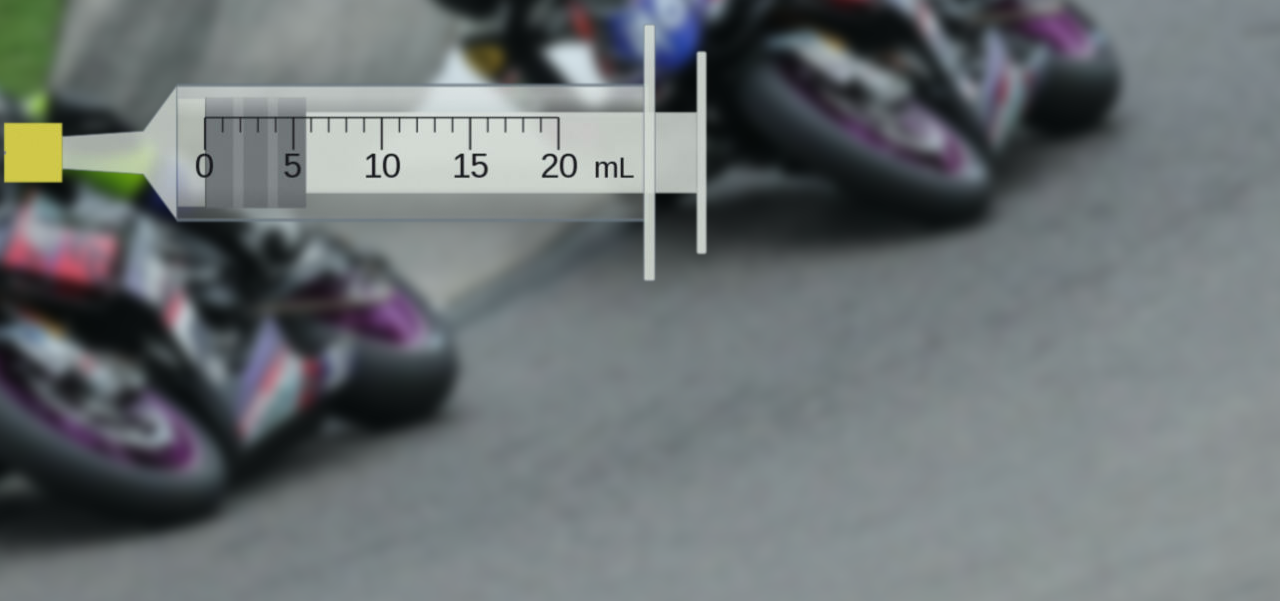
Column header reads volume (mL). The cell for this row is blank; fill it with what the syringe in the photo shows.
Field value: 0 mL
